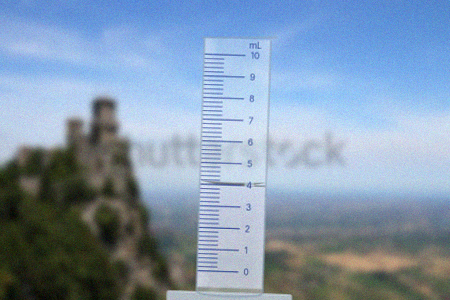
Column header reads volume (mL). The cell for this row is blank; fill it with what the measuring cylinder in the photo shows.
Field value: 4 mL
